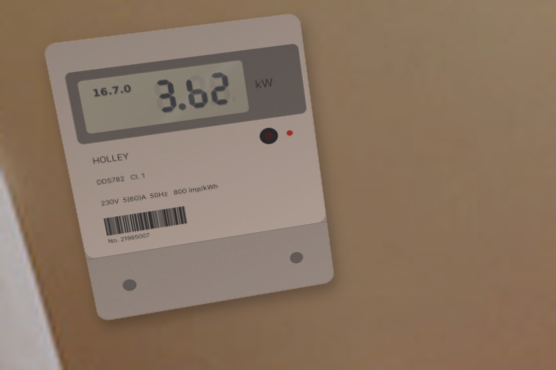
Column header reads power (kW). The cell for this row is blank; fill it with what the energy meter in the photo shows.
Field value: 3.62 kW
